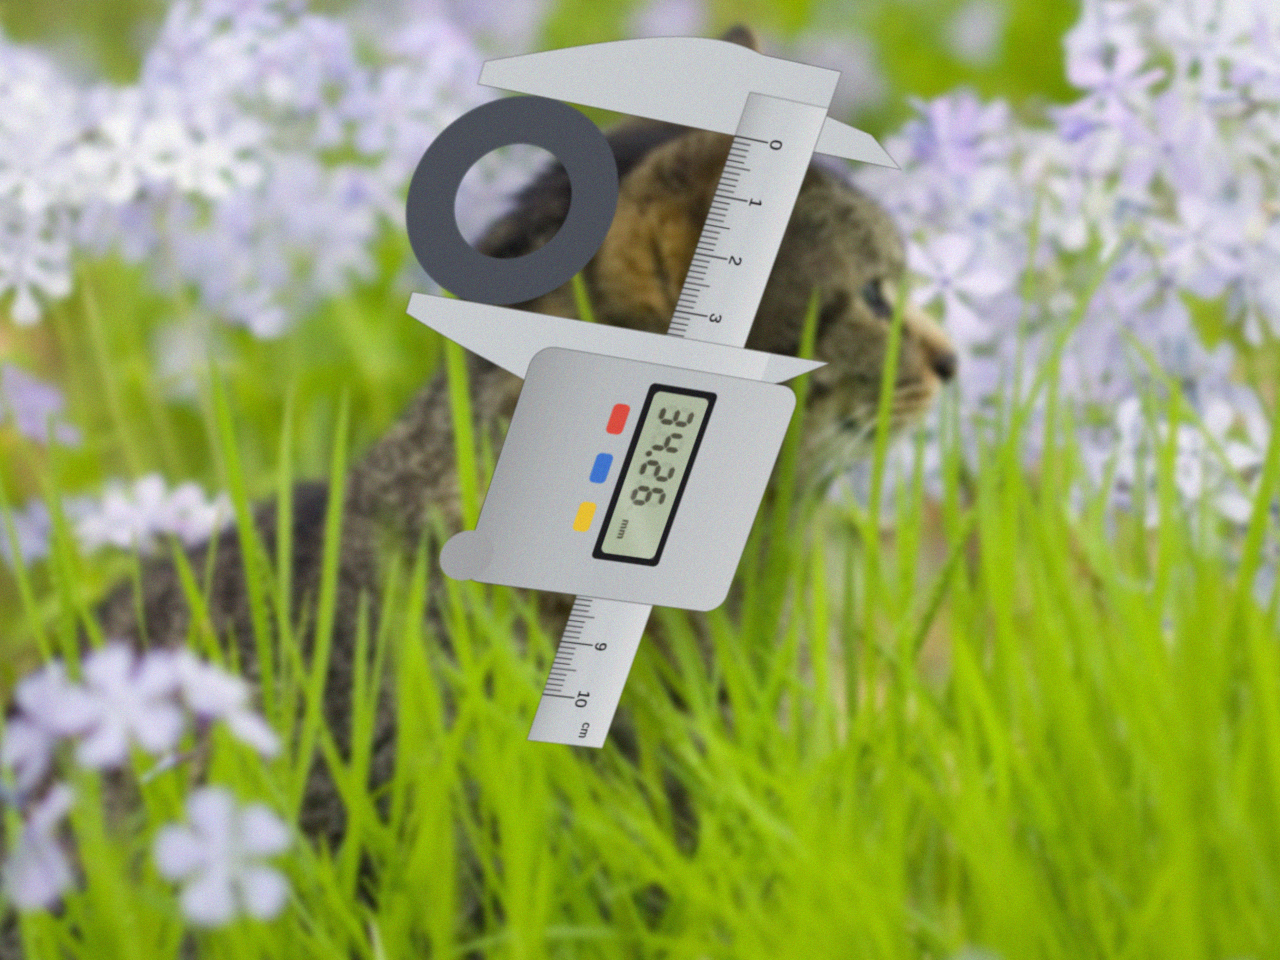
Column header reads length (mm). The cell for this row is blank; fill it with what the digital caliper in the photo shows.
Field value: 34.26 mm
